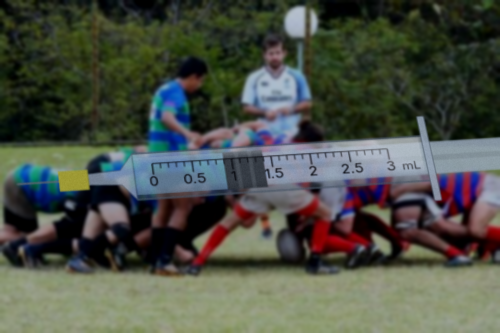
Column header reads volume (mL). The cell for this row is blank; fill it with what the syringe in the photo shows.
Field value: 0.9 mL
